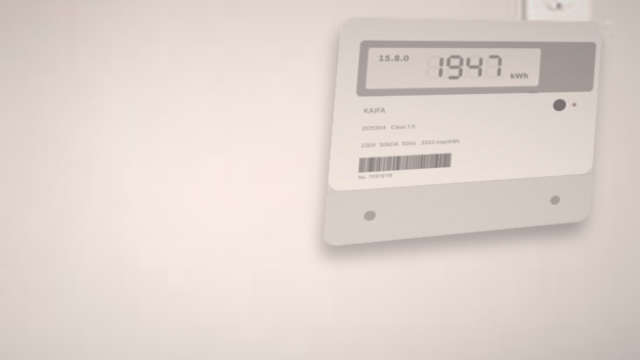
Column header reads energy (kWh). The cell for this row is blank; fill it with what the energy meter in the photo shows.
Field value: 1947 kWh
